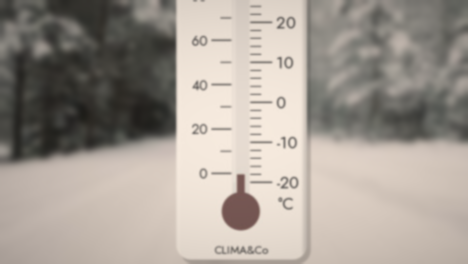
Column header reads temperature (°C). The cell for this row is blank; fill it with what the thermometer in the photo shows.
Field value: -18 °C
